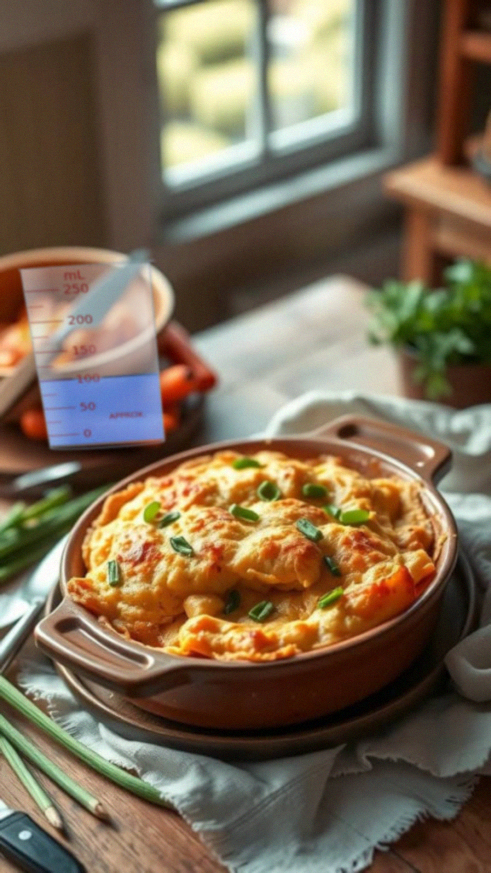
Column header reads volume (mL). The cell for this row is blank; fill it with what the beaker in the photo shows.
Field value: 100 mL
